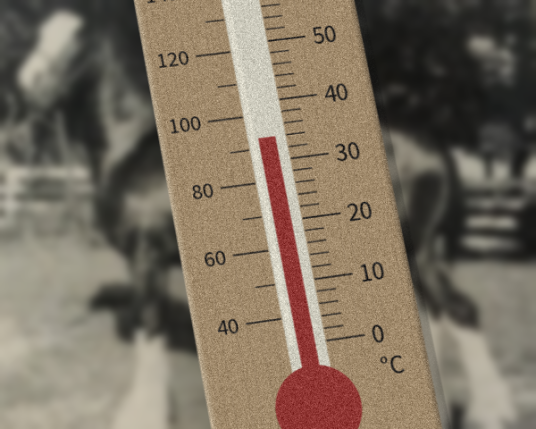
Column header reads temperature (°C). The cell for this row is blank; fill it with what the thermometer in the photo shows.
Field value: 34 °C
